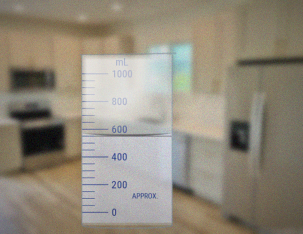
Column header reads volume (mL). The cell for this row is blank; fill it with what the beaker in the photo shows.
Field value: 550 mL
